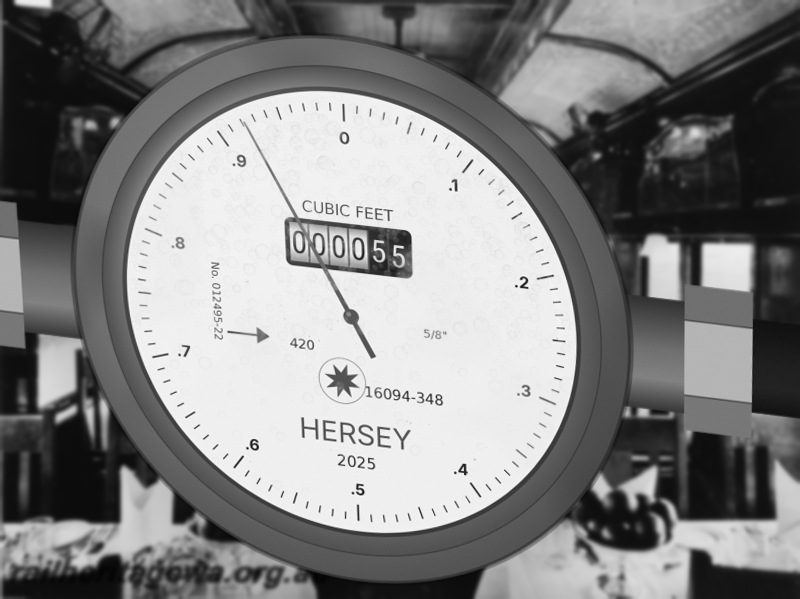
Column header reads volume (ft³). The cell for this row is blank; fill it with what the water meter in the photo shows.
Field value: 54.92 ft³
